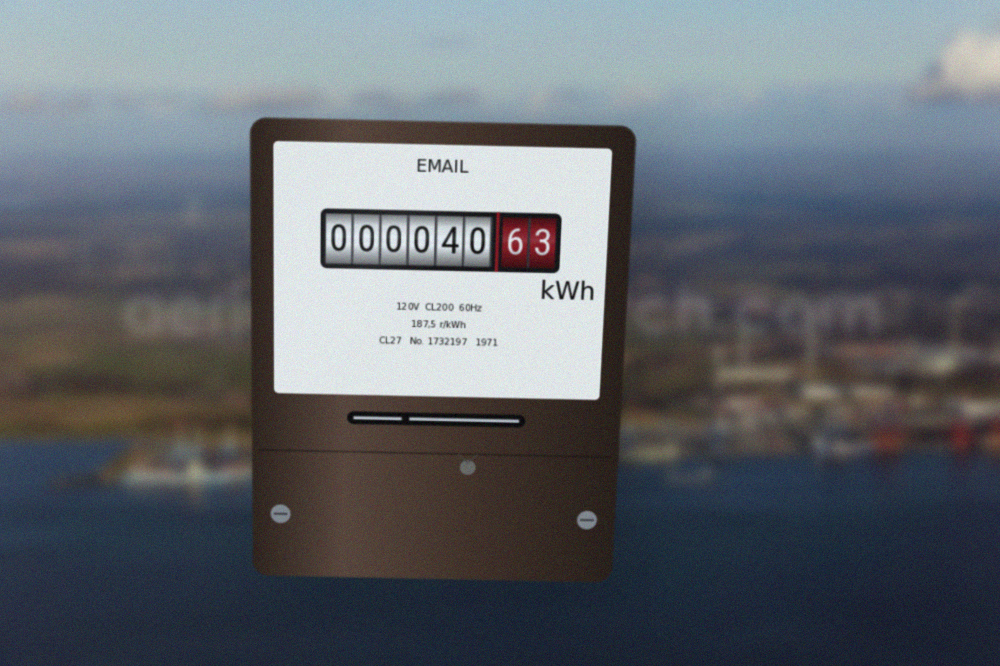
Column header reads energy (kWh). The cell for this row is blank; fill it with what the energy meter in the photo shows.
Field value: 40.63 kWh
